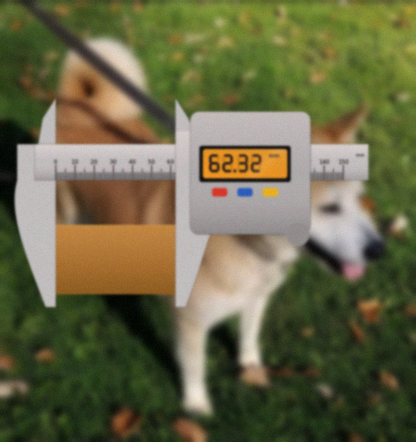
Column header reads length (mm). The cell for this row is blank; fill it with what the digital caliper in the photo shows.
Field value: 62.32 mm
